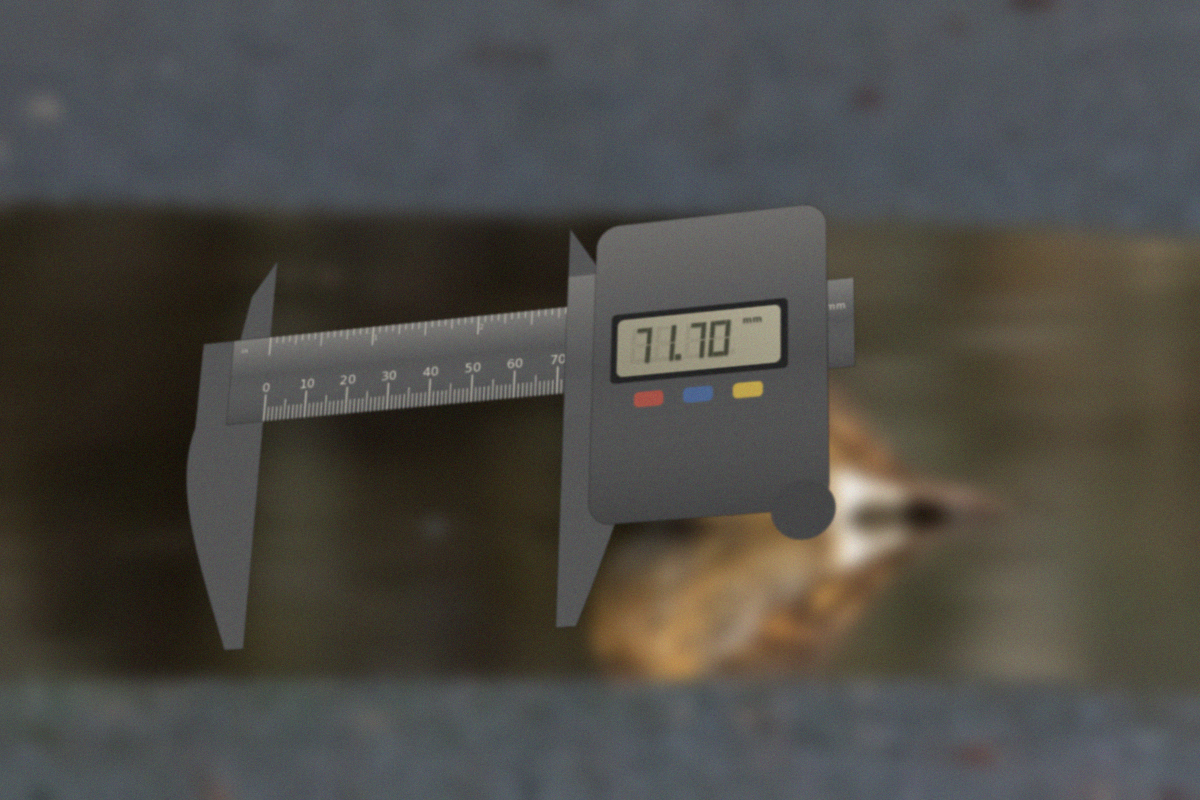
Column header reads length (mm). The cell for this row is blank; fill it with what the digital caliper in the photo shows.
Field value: 71.70 mm
